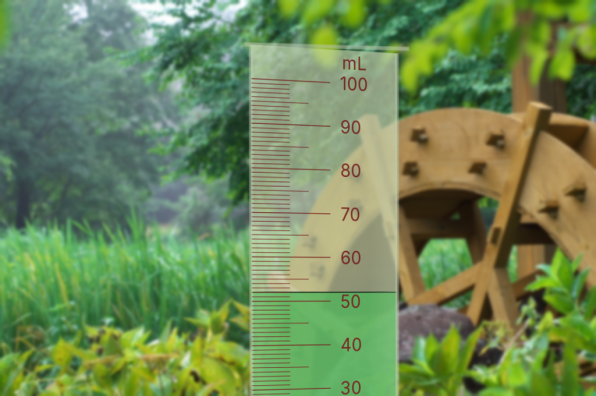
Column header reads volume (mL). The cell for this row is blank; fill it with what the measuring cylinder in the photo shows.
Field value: 52 mL
